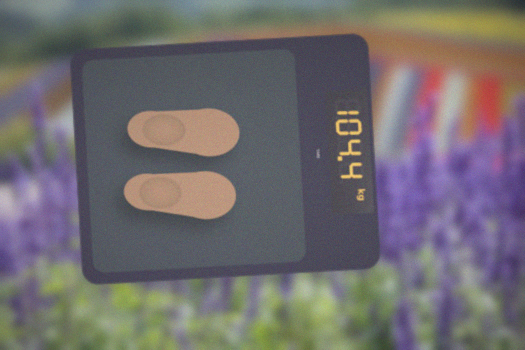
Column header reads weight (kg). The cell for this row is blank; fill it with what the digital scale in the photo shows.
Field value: 104.4 kg
